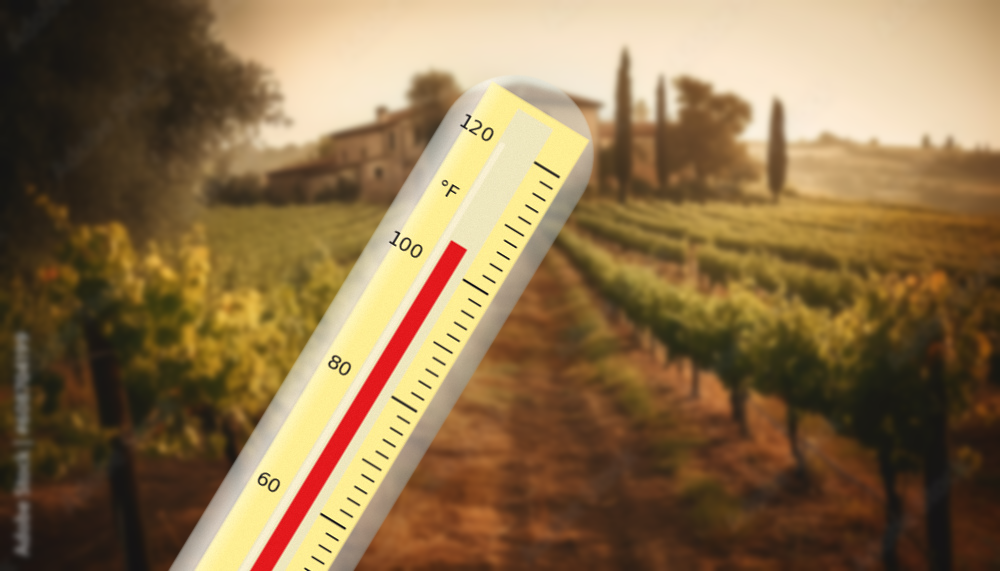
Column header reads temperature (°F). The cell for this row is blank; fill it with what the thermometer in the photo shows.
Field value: 104 °F
